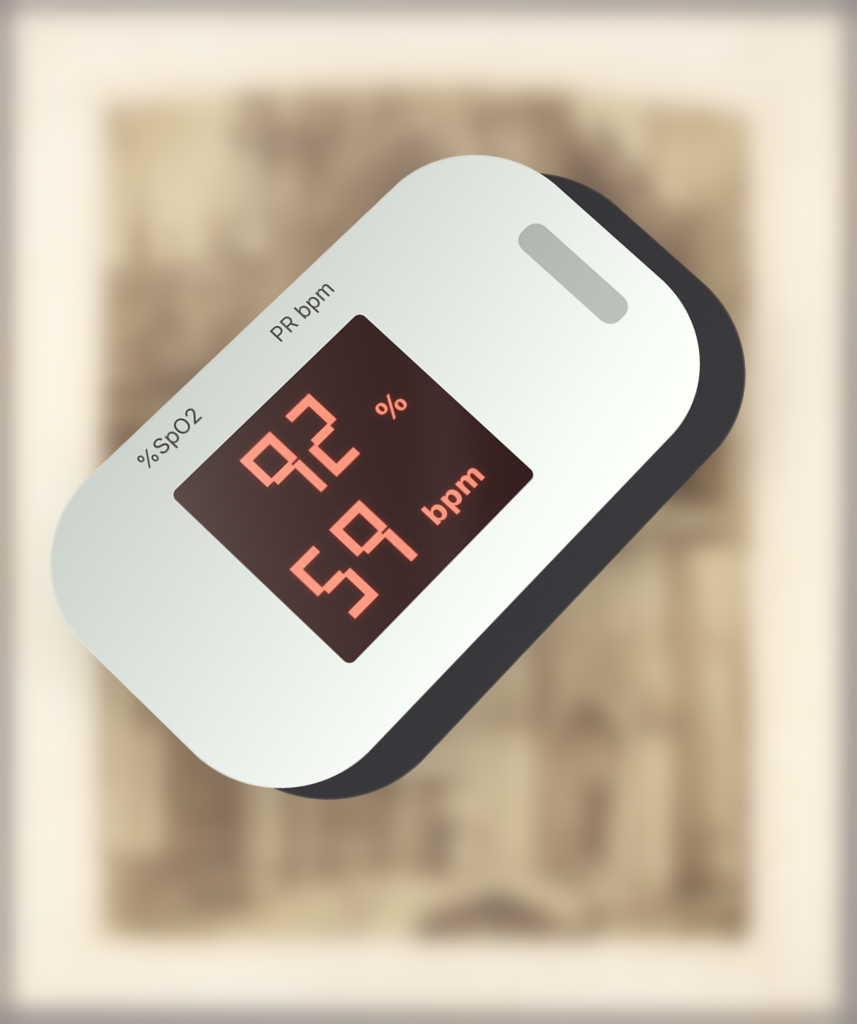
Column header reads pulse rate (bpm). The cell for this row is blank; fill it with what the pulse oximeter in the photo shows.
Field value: 59 bpm
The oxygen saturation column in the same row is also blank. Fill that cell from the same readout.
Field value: 92 %
